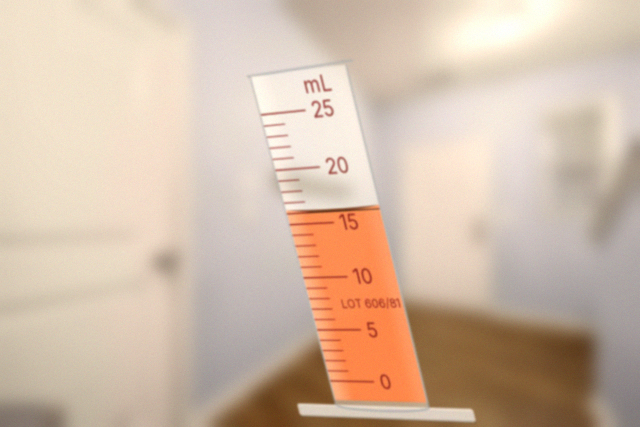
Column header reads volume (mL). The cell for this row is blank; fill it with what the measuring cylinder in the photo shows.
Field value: 16 mL
